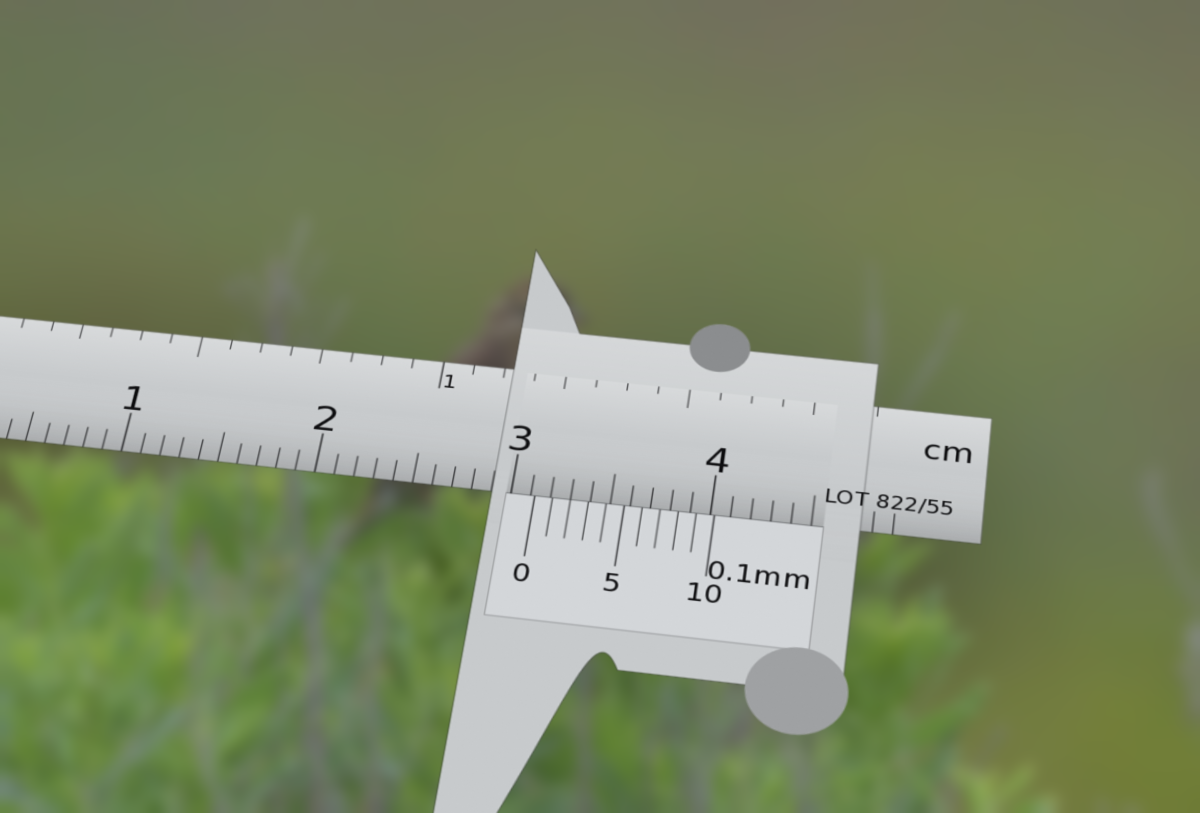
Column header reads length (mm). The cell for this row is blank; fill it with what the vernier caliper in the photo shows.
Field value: 31.2 mm
